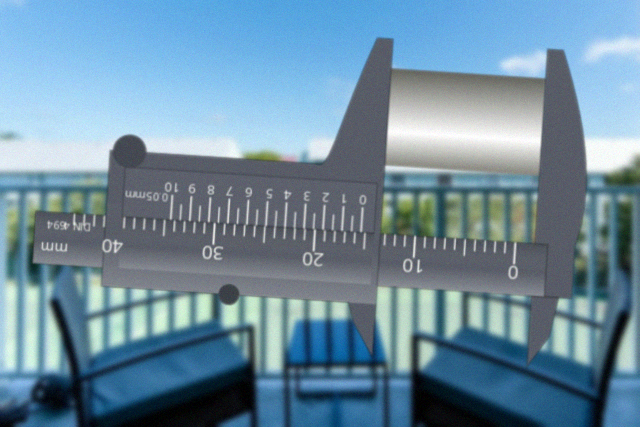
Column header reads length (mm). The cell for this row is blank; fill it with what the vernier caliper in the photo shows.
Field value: 15.4 mm
